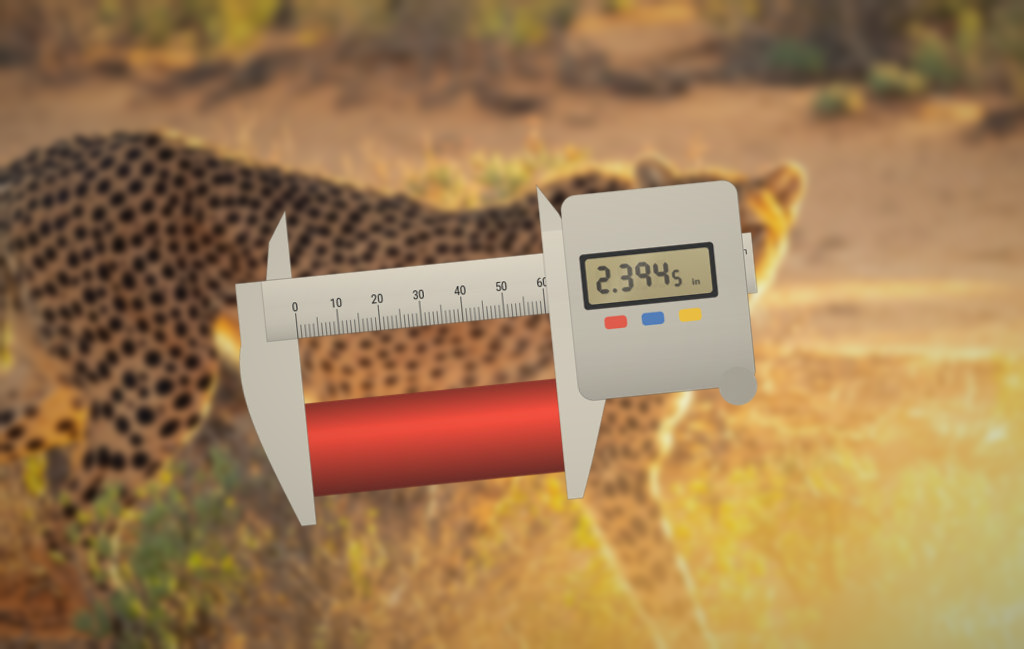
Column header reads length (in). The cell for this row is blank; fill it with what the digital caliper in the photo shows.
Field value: 2.3945 in
